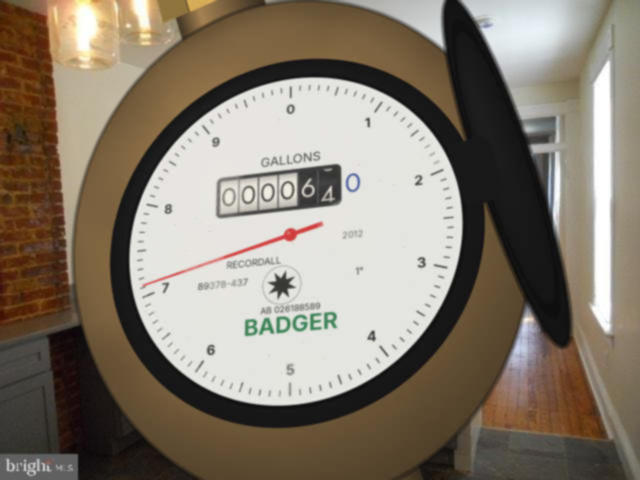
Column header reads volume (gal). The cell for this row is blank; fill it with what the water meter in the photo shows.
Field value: 637.1 gal
